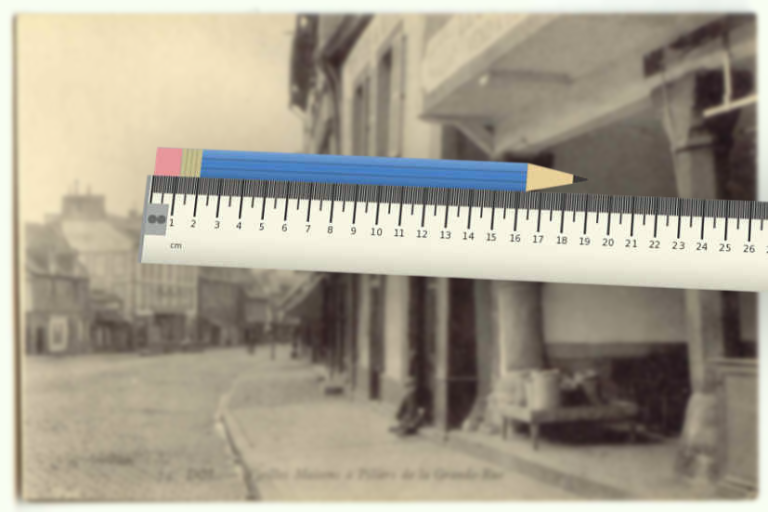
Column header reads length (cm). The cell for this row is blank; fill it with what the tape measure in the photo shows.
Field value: 19 cm
